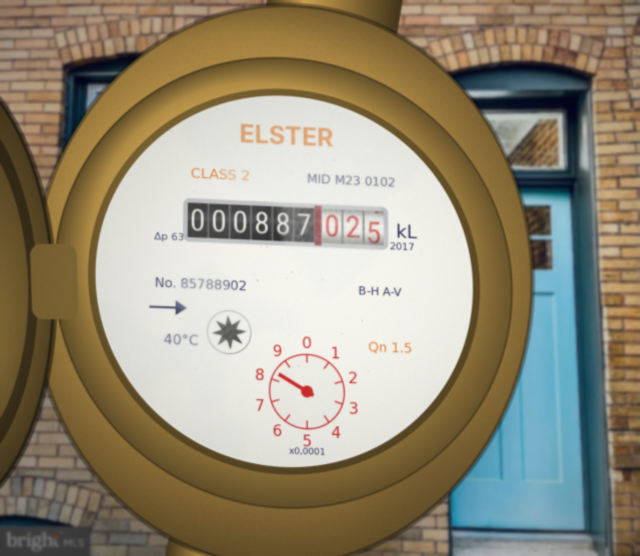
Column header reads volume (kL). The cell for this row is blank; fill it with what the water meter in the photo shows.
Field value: 887.0248 kL
